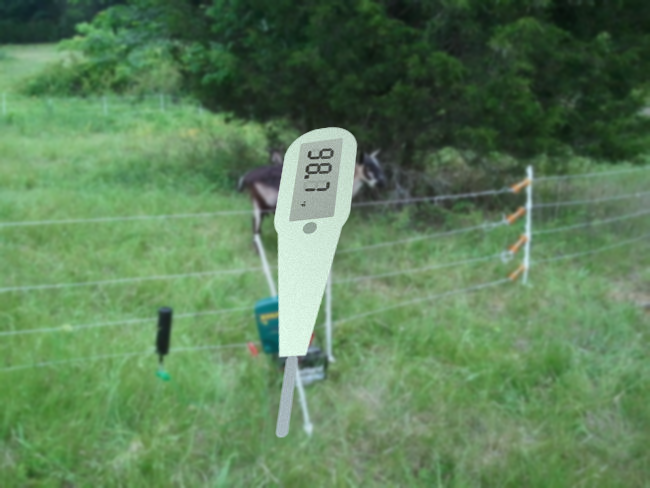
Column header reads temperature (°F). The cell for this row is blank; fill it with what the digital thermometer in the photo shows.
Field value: 98.7 °F
